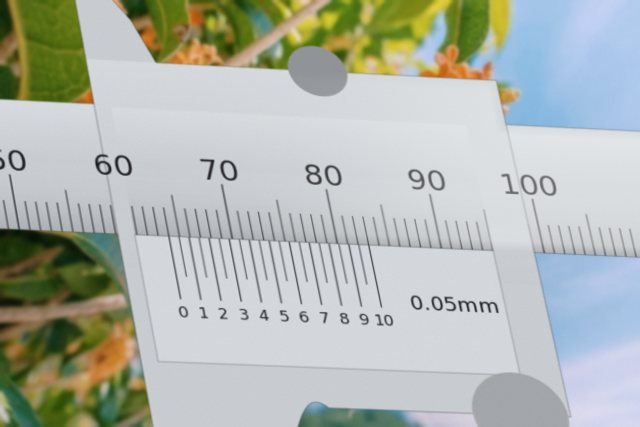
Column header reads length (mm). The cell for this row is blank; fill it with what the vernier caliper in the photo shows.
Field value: 64.0 mm
